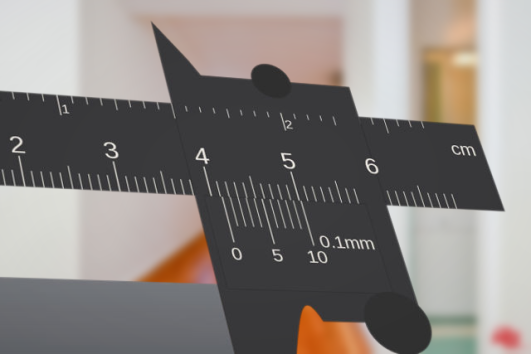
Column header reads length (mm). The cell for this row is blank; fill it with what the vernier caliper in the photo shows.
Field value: 41.2 mm
